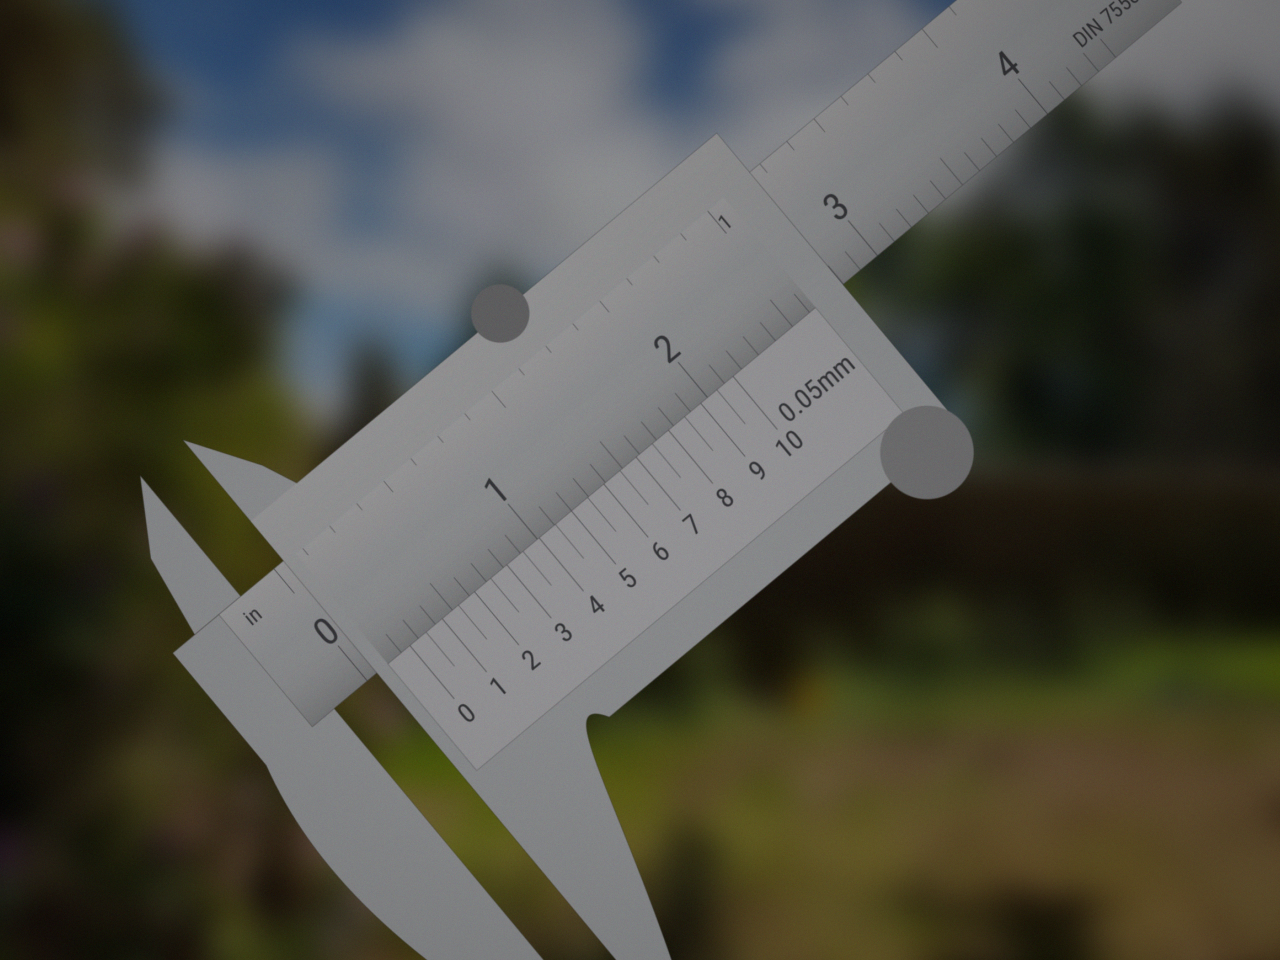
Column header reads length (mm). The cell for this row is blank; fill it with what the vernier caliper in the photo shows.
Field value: 2.5 mm
